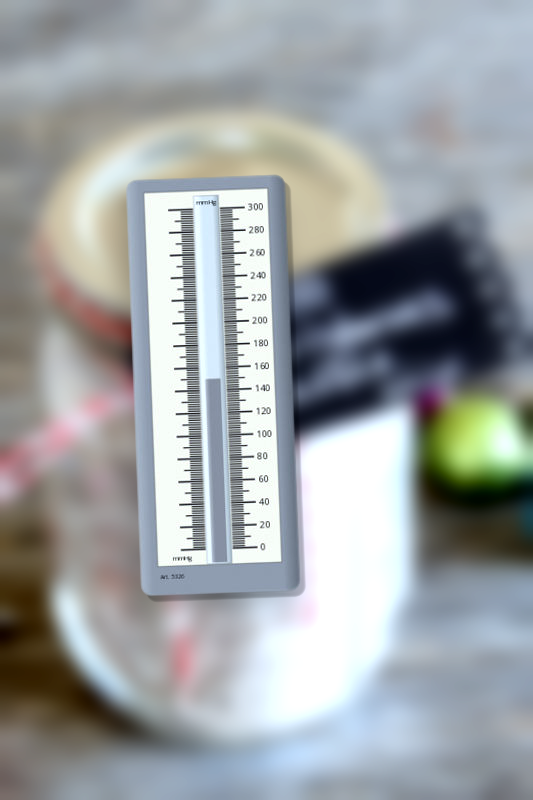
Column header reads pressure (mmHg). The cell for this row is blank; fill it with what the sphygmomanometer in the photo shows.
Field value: 150 mmHg
